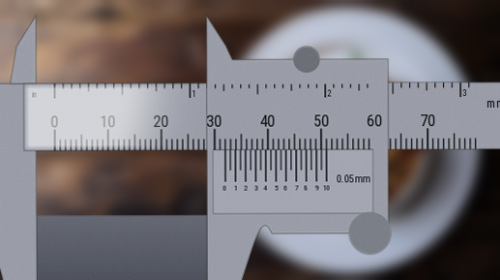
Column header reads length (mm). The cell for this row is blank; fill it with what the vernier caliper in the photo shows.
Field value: 32.0 mm
